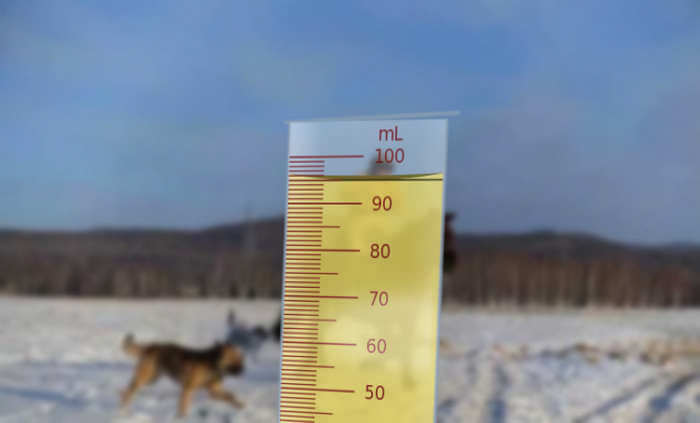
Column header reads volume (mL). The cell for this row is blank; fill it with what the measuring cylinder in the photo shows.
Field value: 95 mL
